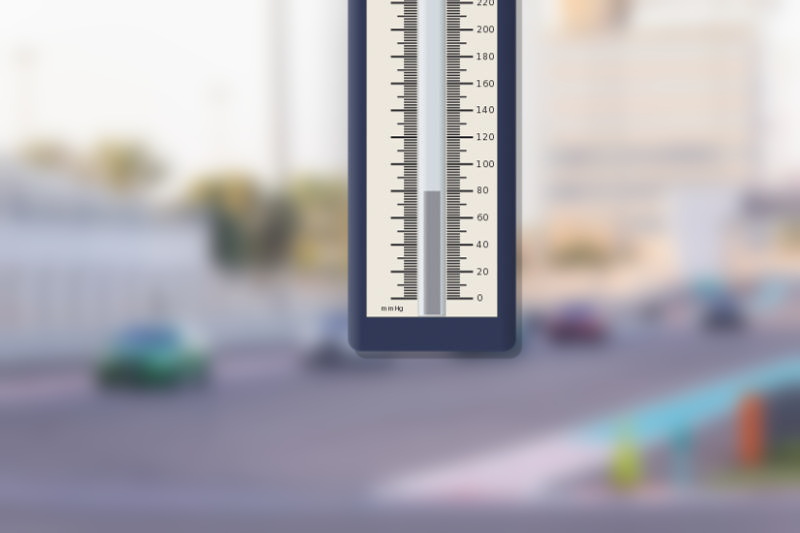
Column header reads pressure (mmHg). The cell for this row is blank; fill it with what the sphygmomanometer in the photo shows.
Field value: 80 mmHg
